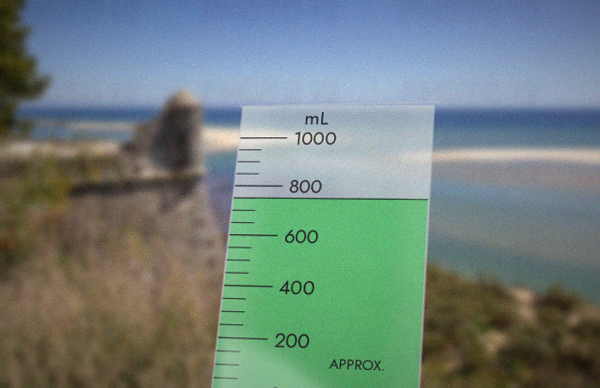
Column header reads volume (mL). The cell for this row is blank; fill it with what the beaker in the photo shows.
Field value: 750 mL
